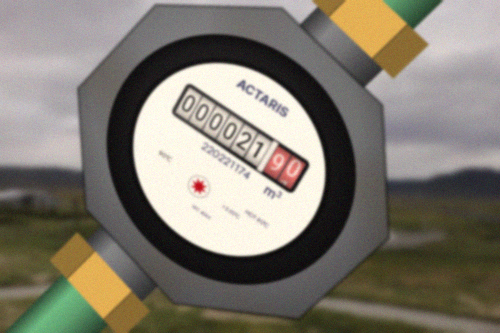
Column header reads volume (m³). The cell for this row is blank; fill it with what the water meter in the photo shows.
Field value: 21.90 m³
